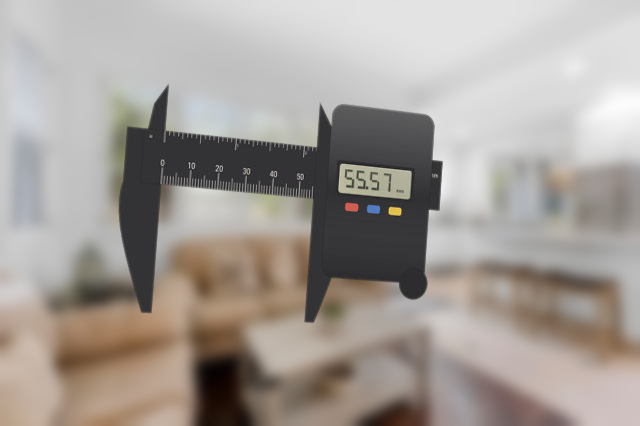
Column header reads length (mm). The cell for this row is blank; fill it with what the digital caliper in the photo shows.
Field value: 55.57 mm
